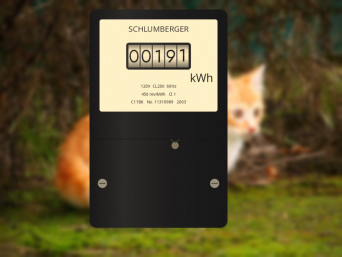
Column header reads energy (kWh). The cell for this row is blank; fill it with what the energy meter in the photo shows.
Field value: 191 kWh
